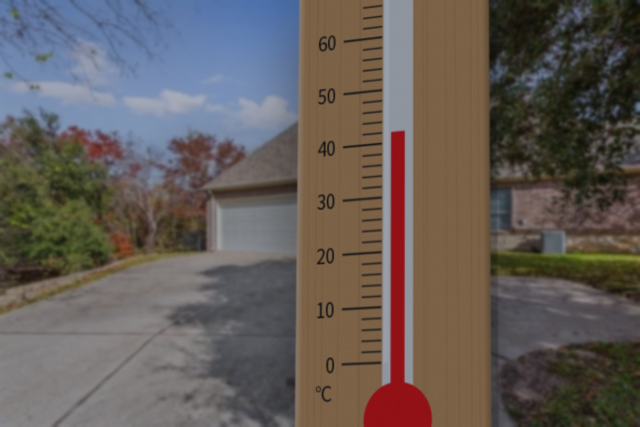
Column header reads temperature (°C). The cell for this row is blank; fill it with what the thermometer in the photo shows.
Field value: 42 °C
